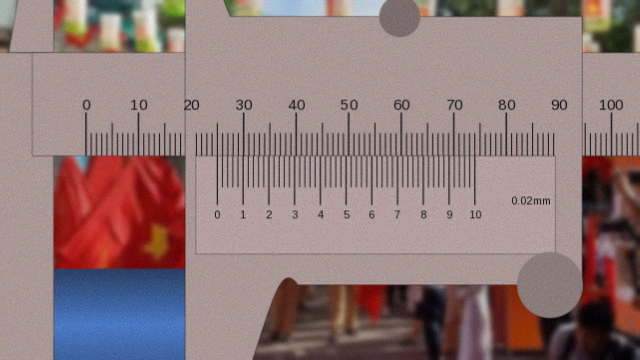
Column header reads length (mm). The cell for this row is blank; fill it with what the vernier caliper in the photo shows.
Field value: 25.0 mm
